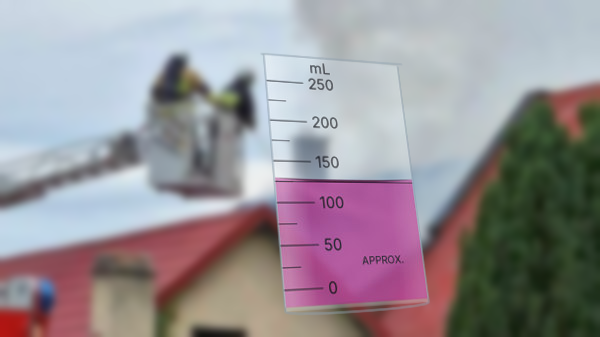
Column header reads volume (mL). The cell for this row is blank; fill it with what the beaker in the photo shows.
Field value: 125 mL
